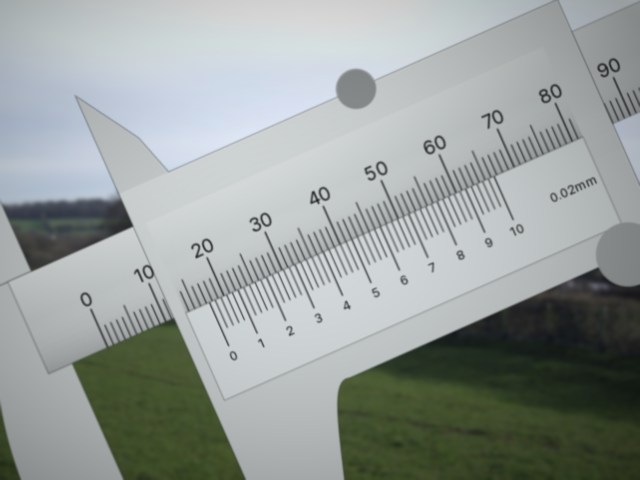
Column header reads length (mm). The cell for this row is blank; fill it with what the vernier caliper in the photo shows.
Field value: 17.5 mm
